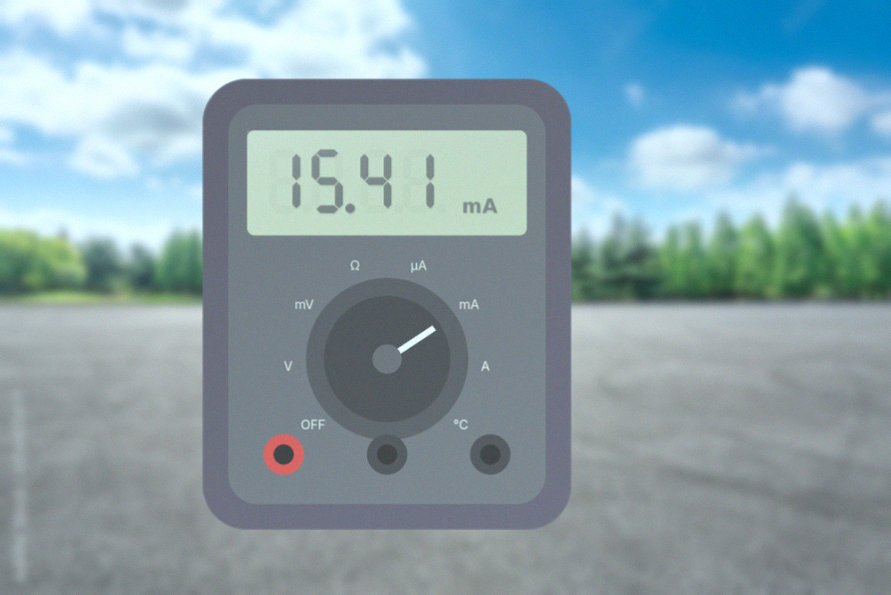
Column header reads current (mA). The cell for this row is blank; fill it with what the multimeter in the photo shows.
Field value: 15.41 mA
